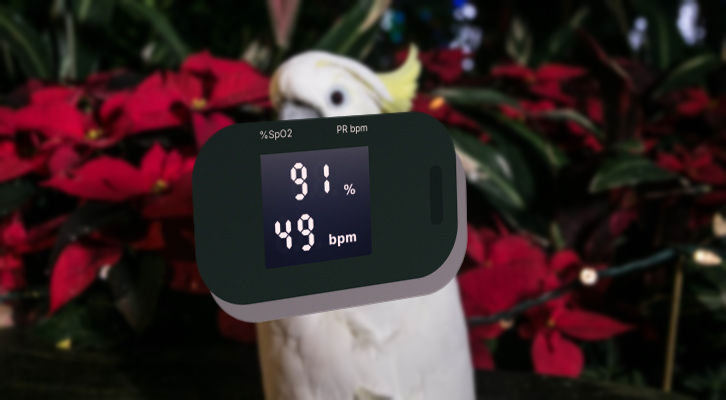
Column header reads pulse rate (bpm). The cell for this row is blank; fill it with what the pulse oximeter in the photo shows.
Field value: 49 bpm
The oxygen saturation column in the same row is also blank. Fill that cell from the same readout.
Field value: 91 %
